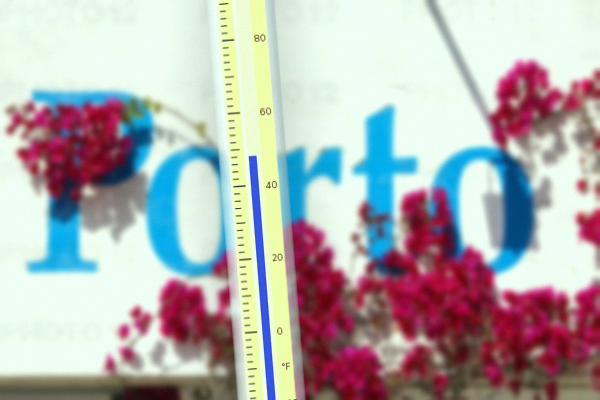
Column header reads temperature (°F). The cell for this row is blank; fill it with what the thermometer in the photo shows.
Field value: 48 °F
